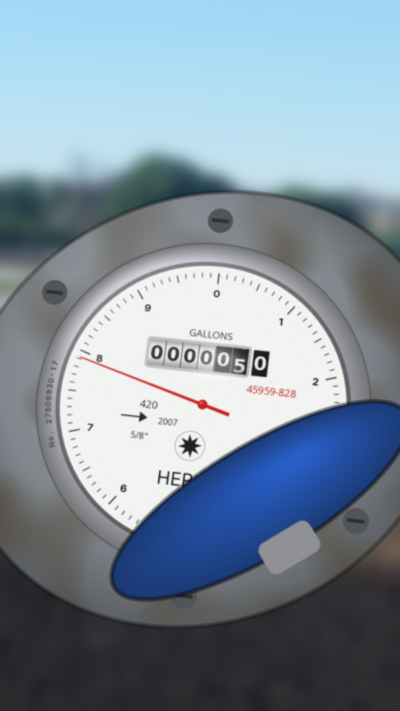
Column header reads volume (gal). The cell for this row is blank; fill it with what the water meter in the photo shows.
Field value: 47.9 gal
